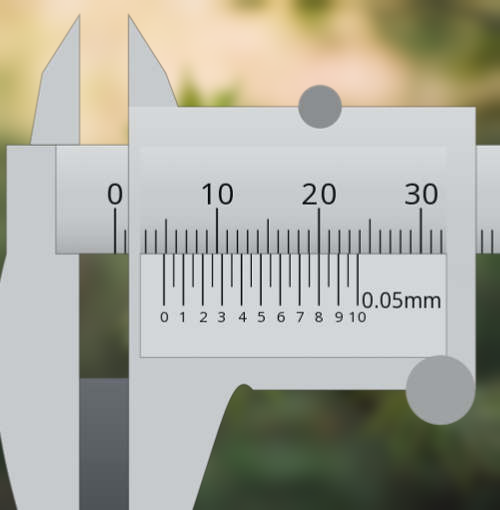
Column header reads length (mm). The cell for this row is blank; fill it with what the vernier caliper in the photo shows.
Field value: 4.8 mm
